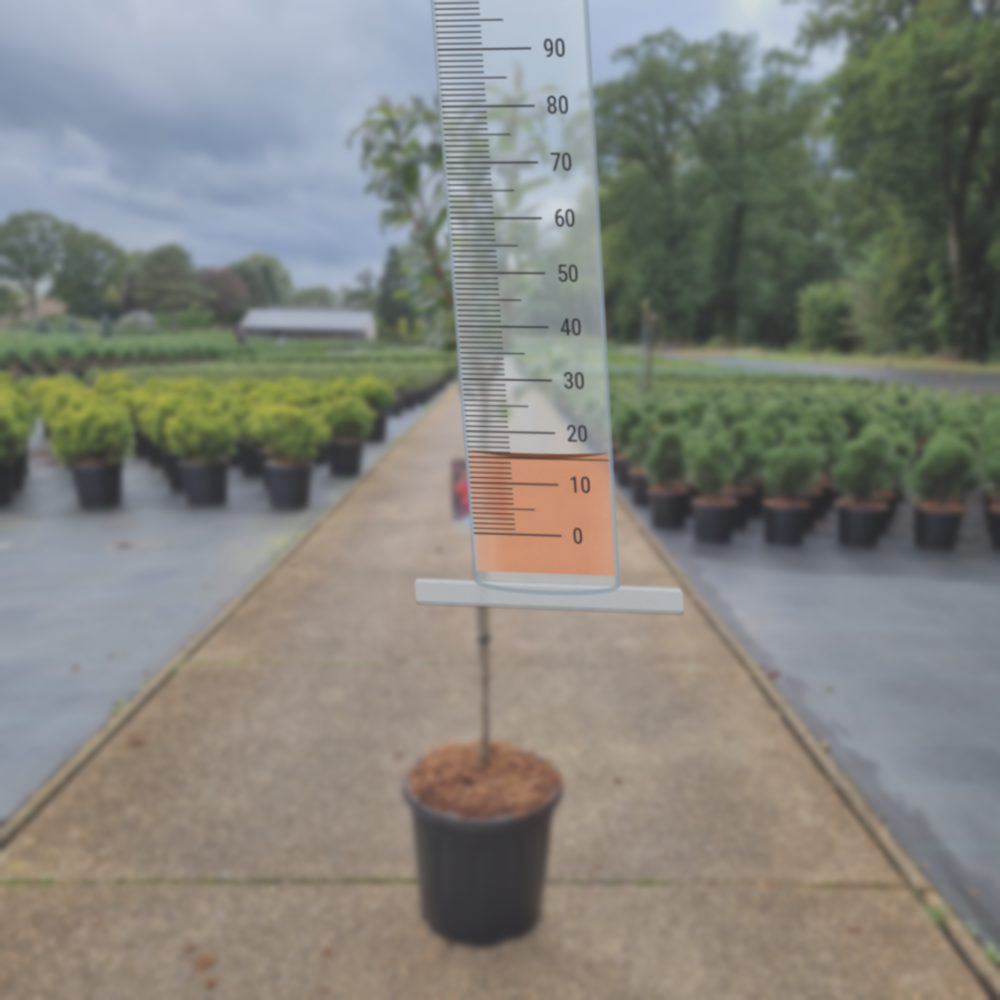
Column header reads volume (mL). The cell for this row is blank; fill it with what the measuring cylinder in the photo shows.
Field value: 15 mL
